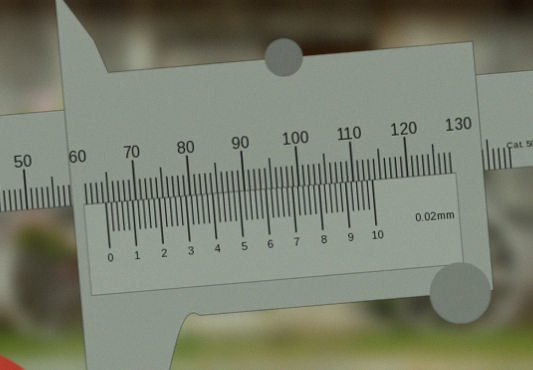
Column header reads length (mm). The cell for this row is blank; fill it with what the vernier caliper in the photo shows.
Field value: 64.5 mm
